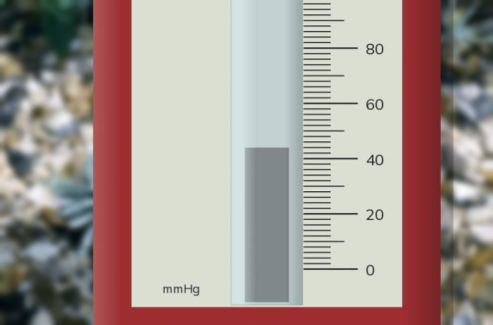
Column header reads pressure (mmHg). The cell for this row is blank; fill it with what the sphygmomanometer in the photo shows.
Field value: 44 mmHg
